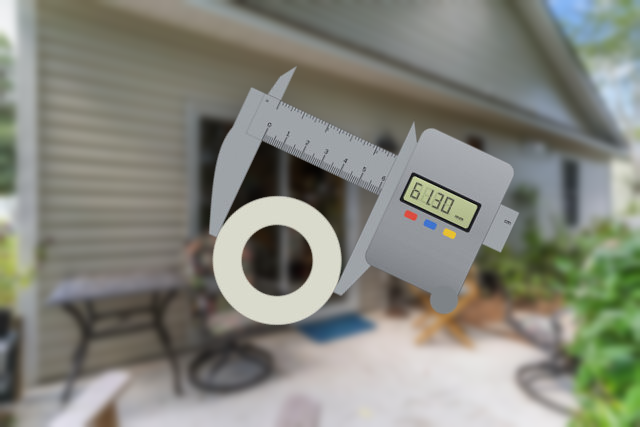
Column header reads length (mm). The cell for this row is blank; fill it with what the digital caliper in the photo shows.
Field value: 61.30 mm
